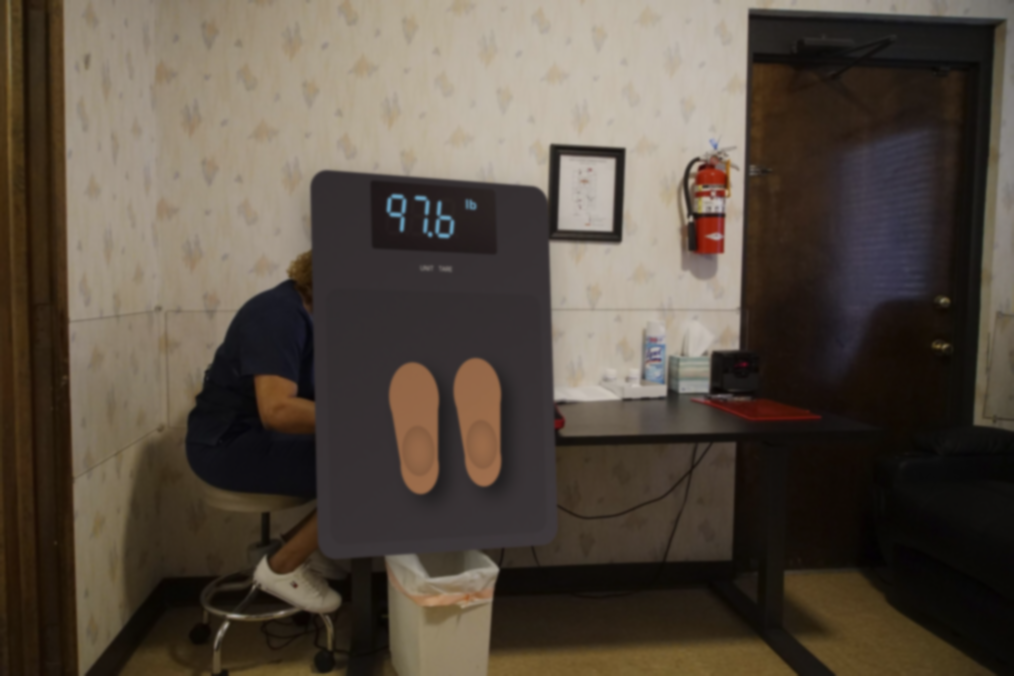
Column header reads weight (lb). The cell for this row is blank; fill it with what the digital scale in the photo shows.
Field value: 97.6 lb
